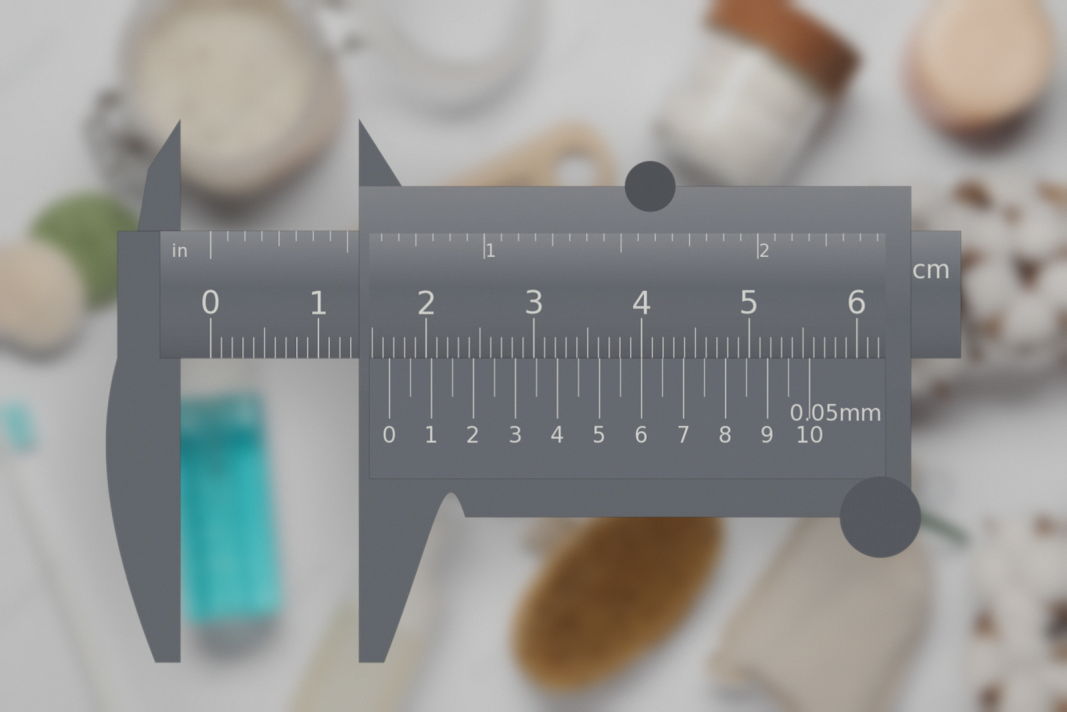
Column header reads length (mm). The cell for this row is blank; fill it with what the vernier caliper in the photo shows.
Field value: 16.6 mm
